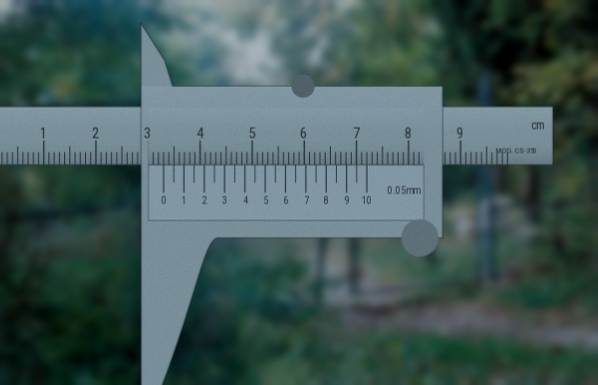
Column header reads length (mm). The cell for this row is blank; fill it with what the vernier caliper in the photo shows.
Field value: 33.0 mm
